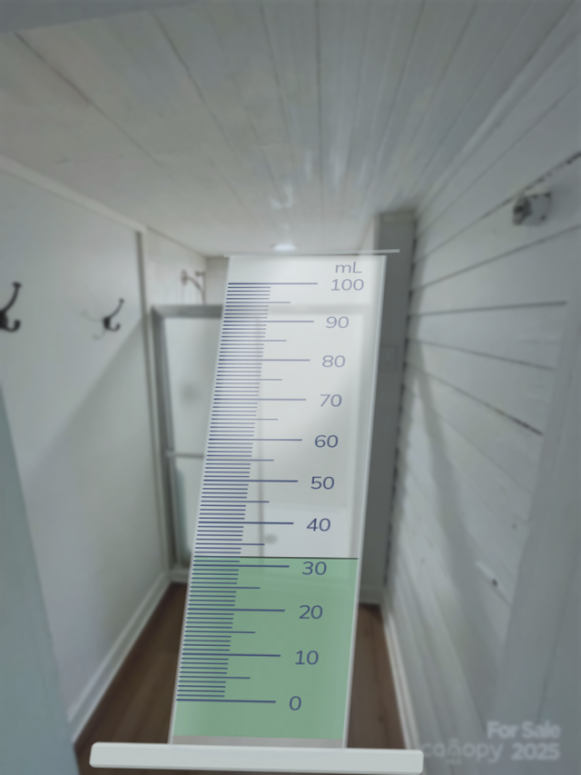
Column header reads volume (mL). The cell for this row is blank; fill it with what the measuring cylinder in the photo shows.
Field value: 32 mL
